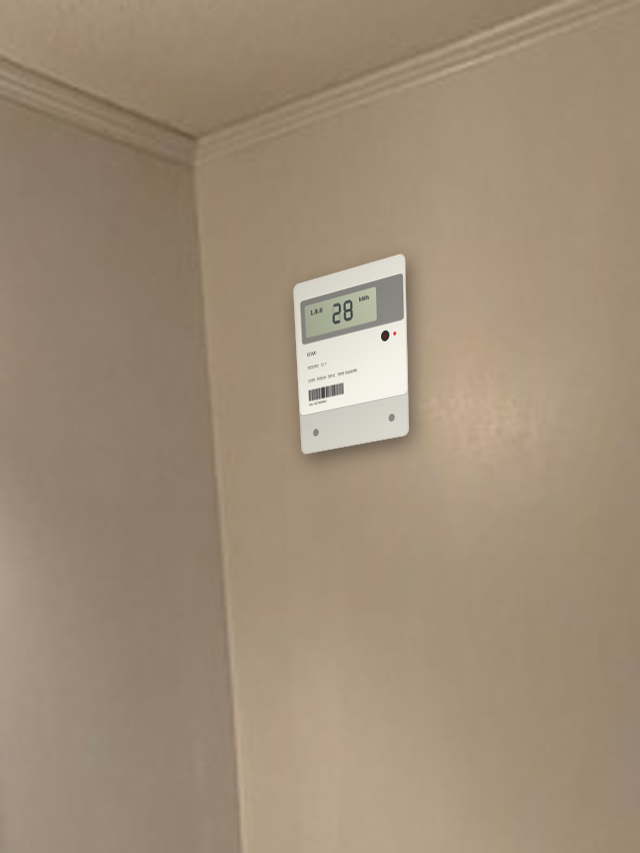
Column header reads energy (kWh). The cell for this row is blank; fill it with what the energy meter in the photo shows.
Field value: 28 kWh
